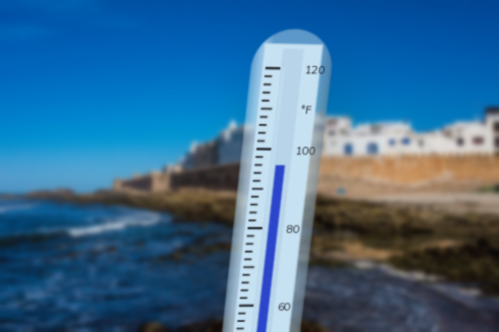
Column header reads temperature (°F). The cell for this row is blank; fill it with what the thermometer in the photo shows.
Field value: 96 °F
